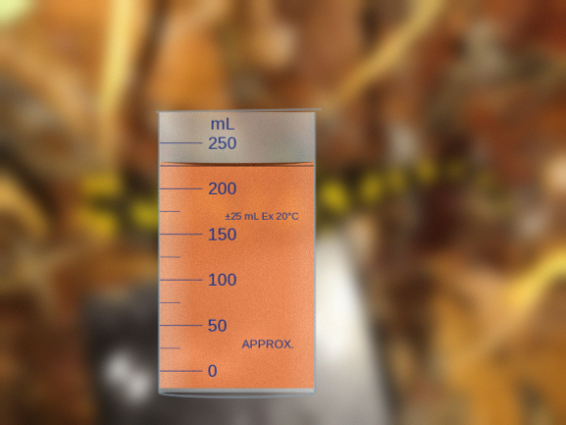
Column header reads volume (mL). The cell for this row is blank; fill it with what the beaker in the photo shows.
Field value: 225 mL
